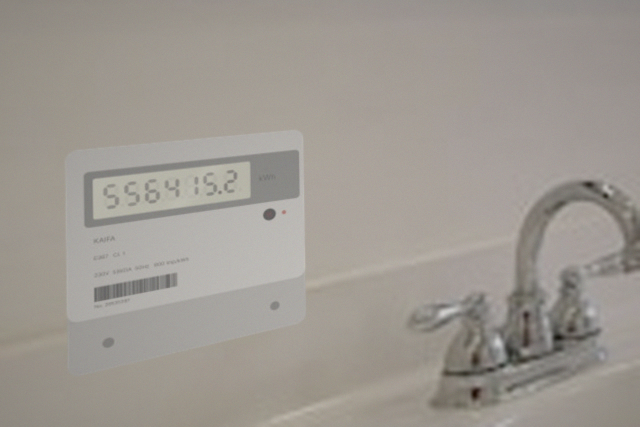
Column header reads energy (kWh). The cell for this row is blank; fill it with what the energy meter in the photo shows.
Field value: 556415.2 kWh
